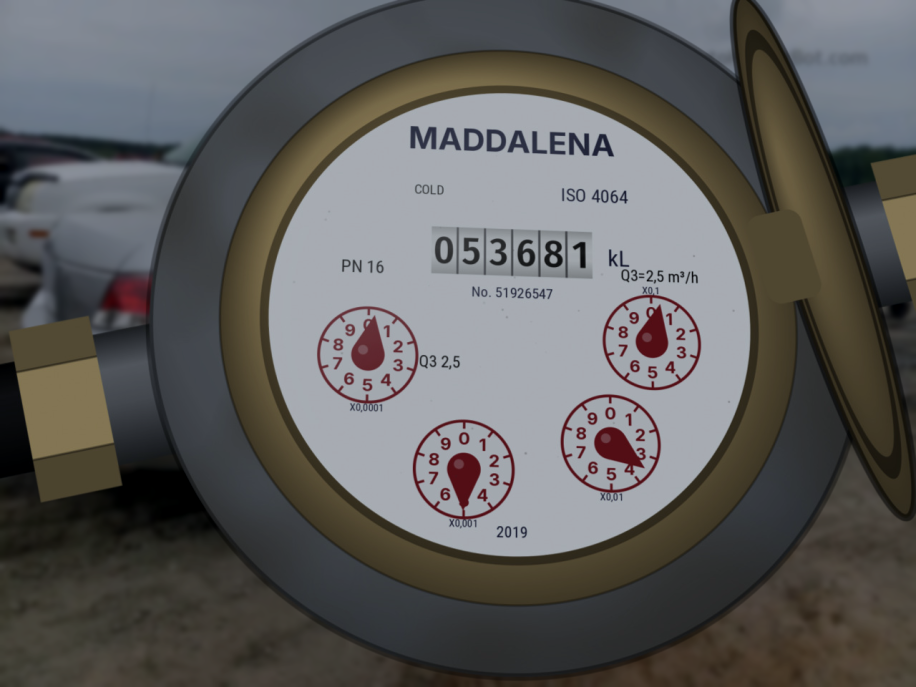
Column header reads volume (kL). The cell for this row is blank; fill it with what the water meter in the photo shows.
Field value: 53681.0350 kL
